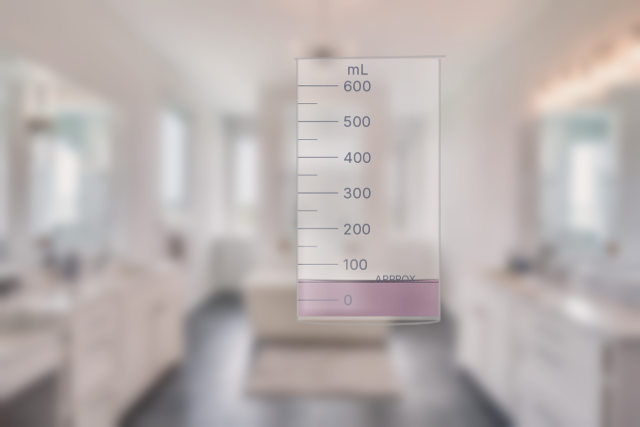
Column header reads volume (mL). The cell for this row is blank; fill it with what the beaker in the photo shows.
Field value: 50 mL
